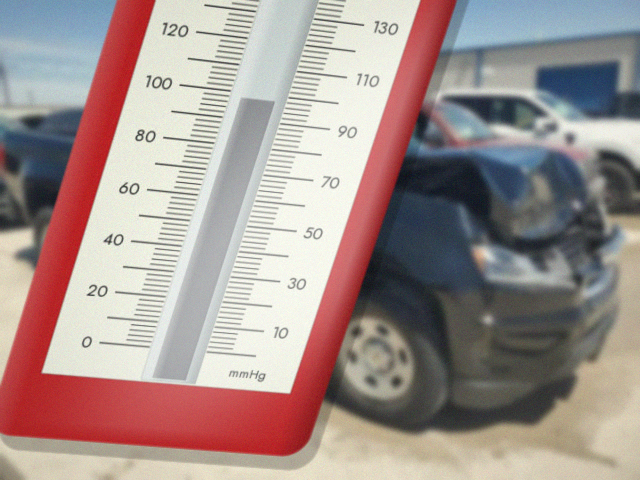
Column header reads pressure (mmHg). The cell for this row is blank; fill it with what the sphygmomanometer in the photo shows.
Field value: 98 mmHg
